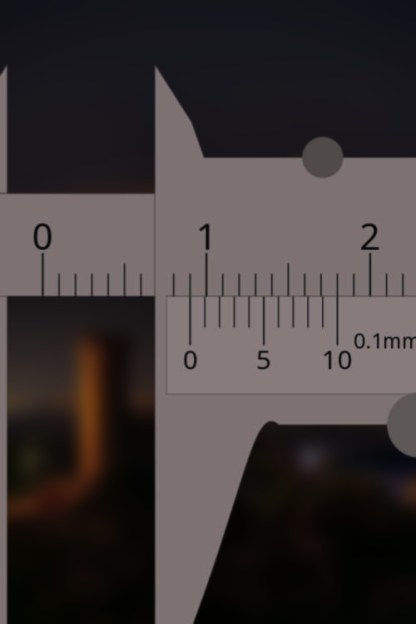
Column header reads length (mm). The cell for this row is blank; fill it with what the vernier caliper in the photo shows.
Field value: 9.0 mm
